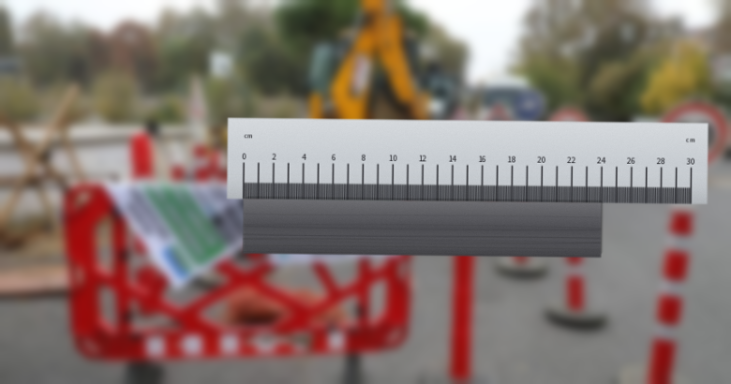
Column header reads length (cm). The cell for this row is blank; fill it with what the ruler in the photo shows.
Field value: 24 cm
